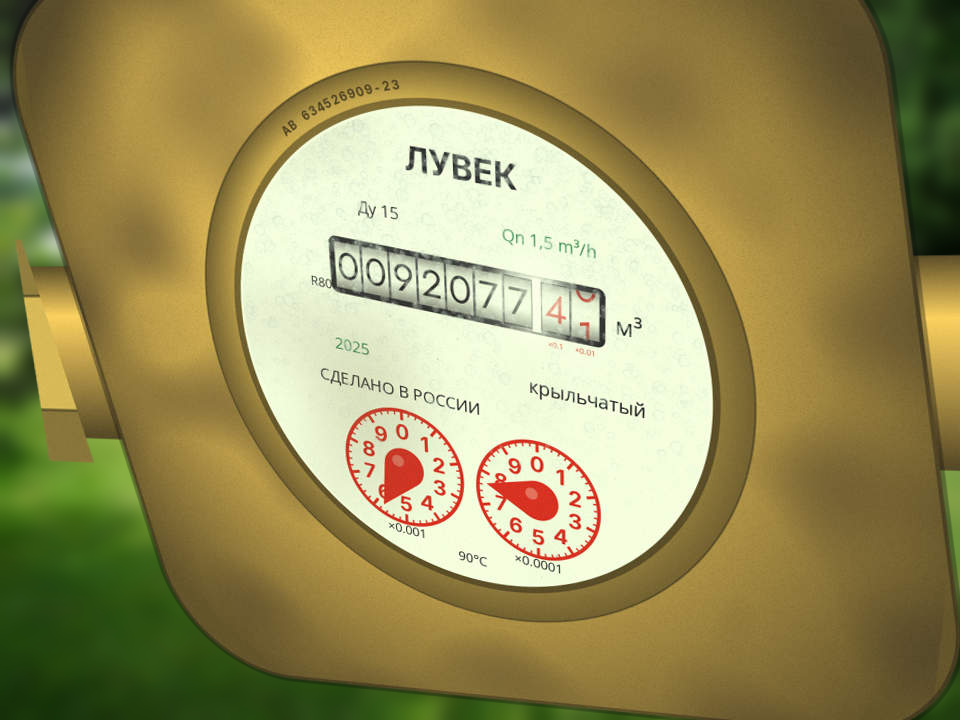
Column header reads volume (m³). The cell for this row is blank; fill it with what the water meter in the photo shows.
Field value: 92077.4057 m³
